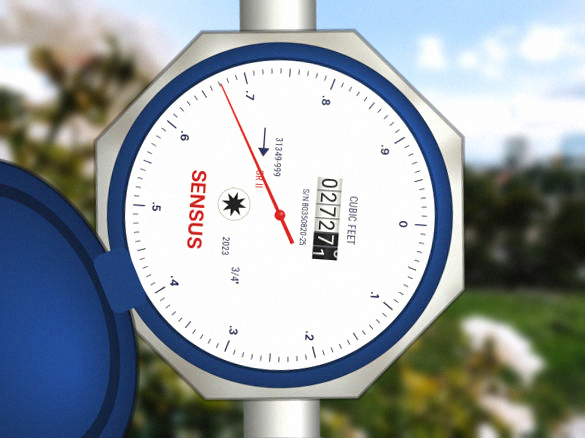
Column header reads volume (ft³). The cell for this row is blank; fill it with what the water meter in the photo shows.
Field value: 27270.67 ft³
